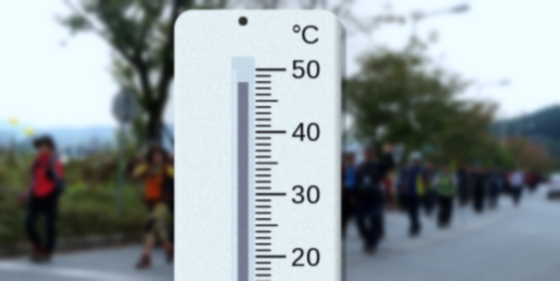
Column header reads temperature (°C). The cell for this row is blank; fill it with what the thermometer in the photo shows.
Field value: 48 °C
